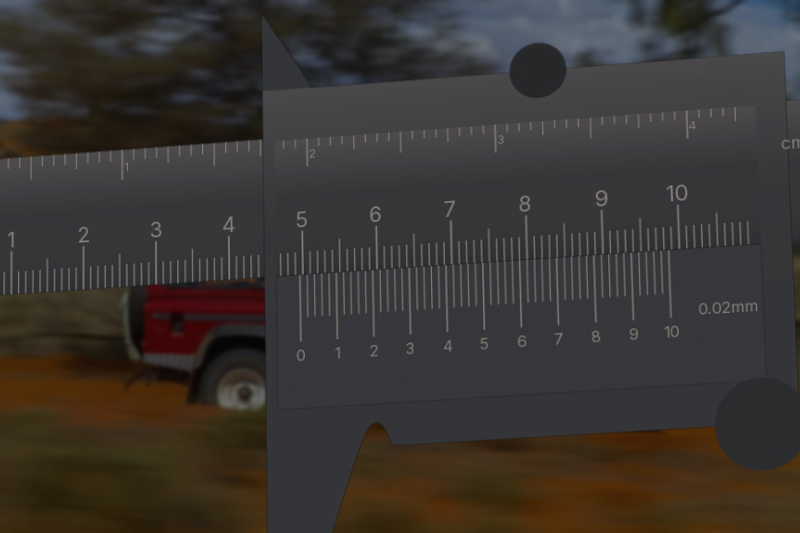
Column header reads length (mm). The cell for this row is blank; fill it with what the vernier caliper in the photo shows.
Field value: 49.6 mm
